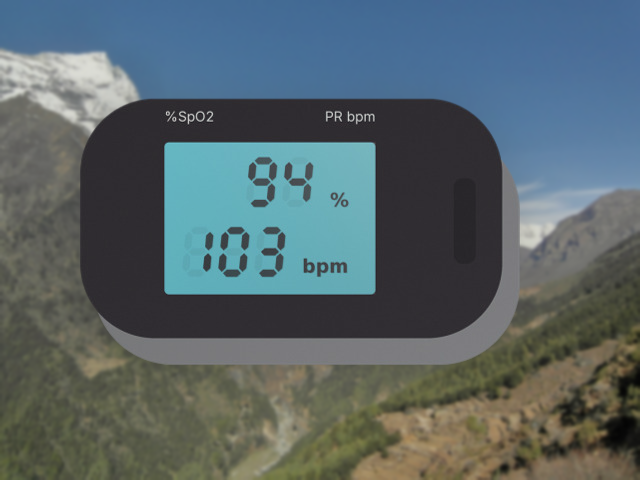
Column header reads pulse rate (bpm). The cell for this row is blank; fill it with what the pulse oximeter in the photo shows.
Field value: 103 bpm
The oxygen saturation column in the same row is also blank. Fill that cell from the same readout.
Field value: 94 %
